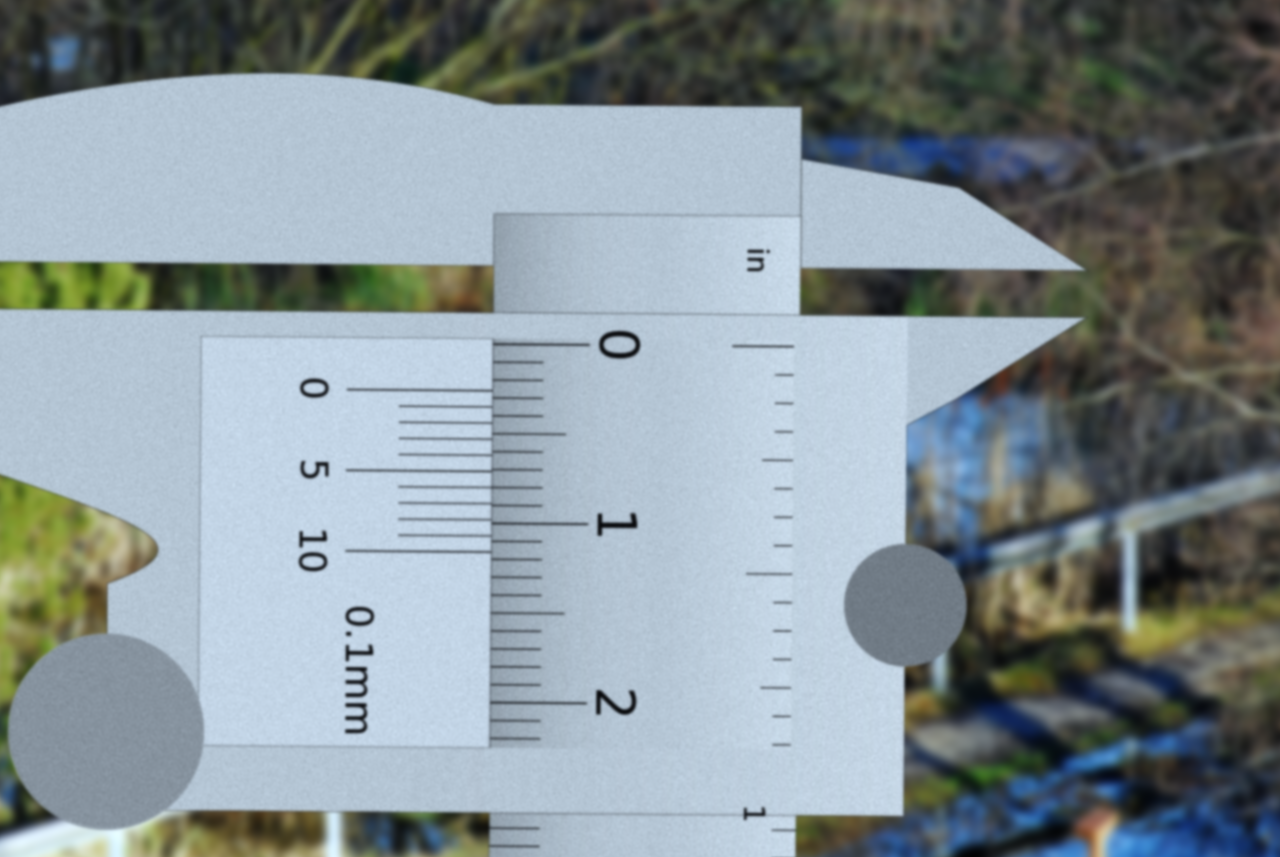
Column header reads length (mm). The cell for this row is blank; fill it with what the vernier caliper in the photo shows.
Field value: 2.6 mm
